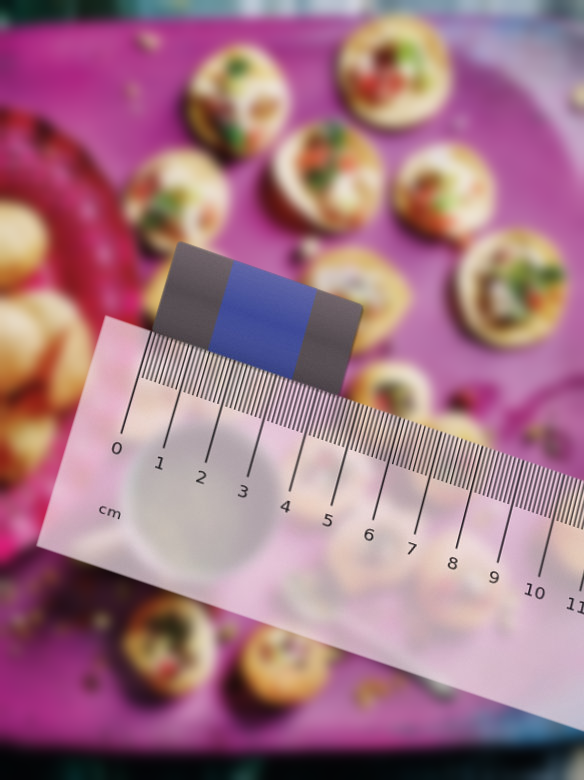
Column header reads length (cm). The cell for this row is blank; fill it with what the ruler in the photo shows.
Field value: 4.5 cm
